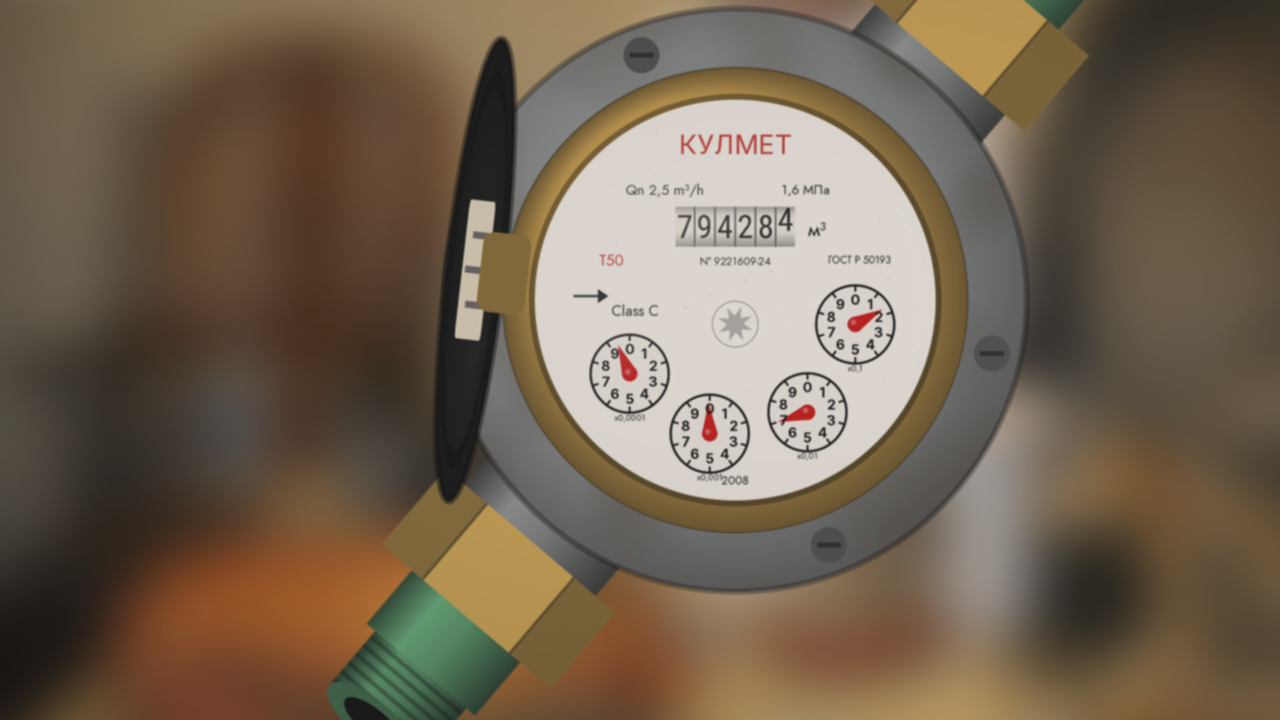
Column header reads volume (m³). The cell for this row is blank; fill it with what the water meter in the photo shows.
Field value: 794284.1699 m³
